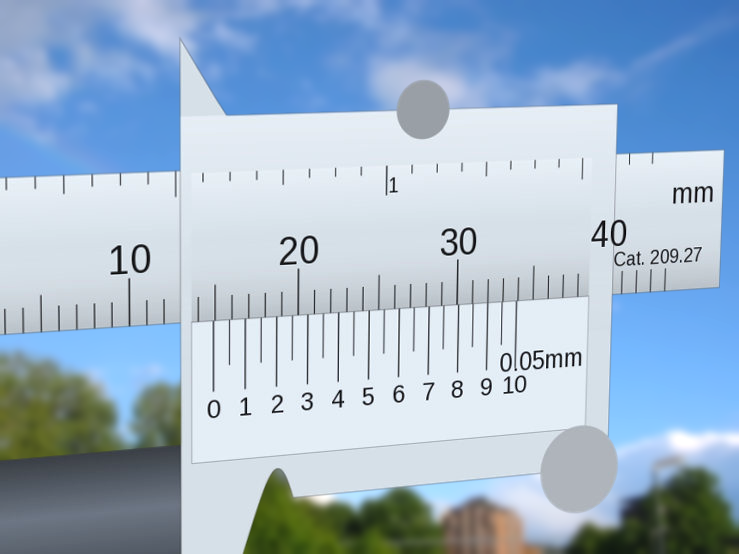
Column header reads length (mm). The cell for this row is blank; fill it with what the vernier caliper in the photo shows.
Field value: 14.9 mm
